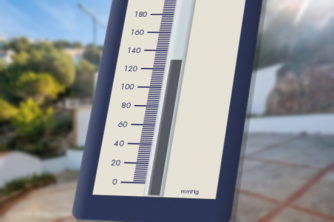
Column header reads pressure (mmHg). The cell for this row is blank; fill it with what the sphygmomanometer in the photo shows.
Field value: 130 mmHg
